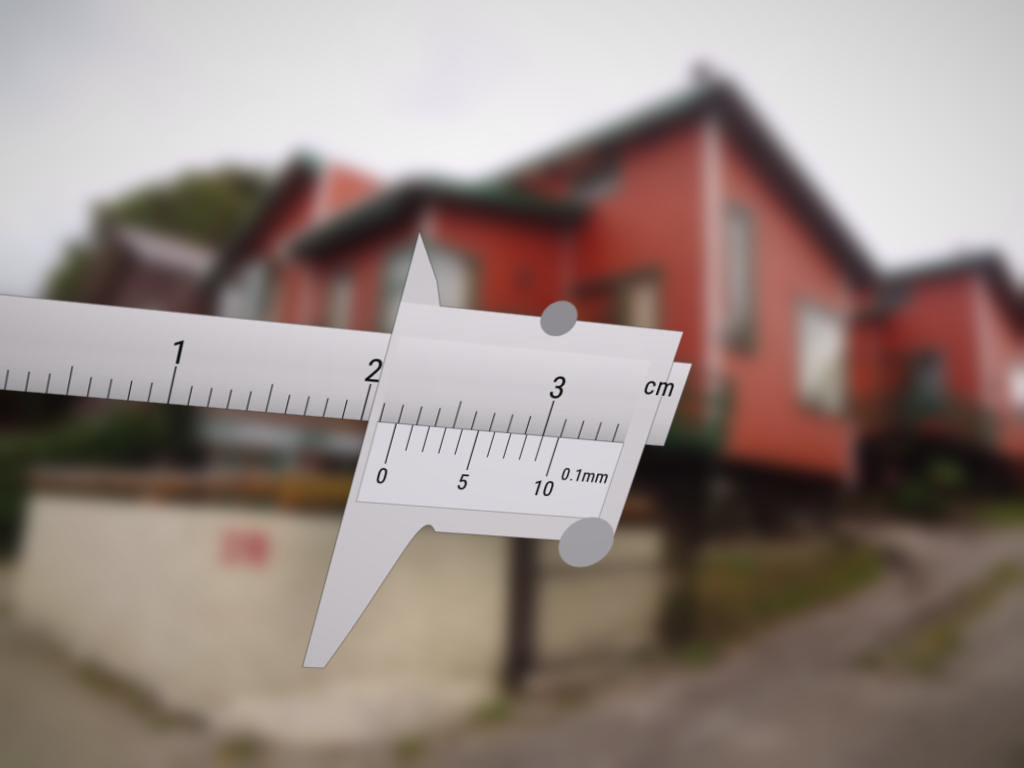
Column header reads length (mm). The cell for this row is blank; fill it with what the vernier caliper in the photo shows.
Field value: 21.9 mm
